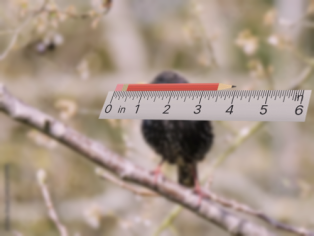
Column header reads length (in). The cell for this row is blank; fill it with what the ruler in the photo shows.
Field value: 4 in
